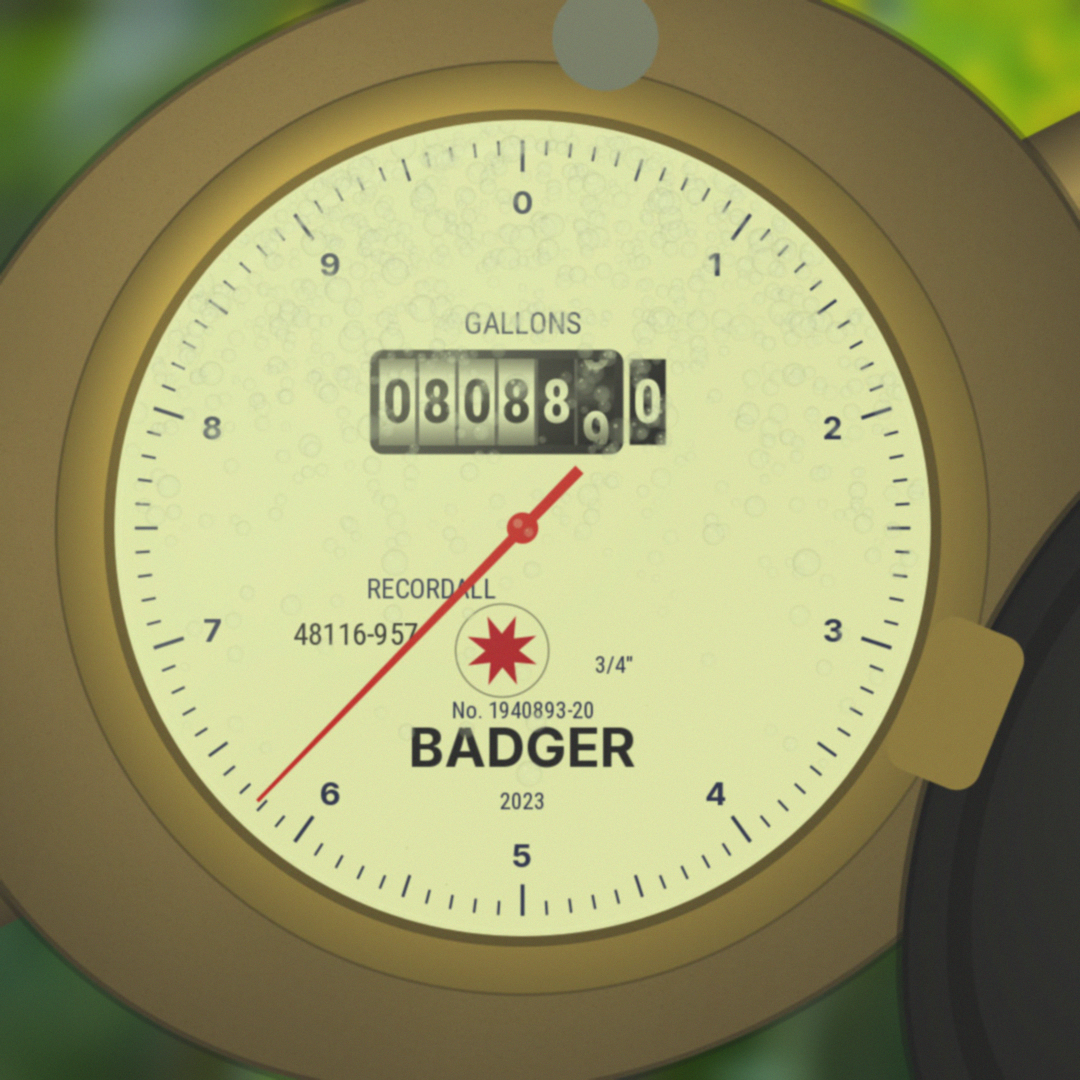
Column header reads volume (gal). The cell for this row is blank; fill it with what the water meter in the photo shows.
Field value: 808886.2 gal
